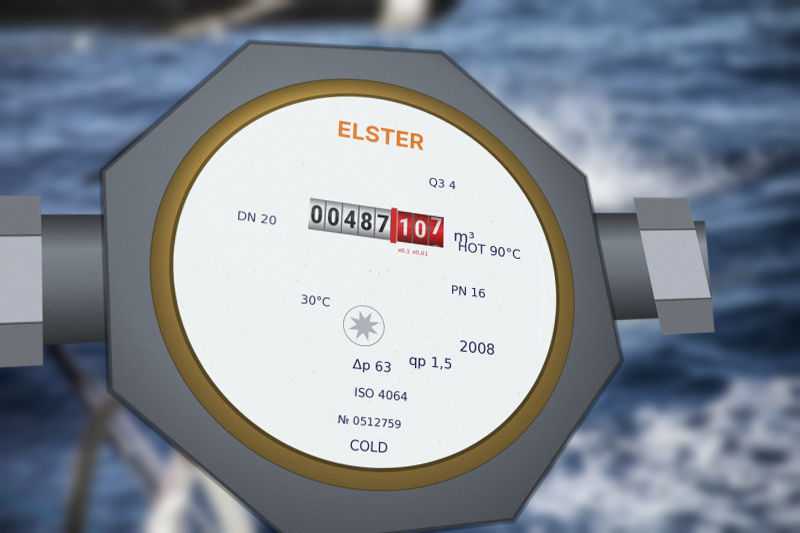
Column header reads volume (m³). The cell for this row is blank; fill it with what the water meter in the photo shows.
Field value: 487.107 m³
